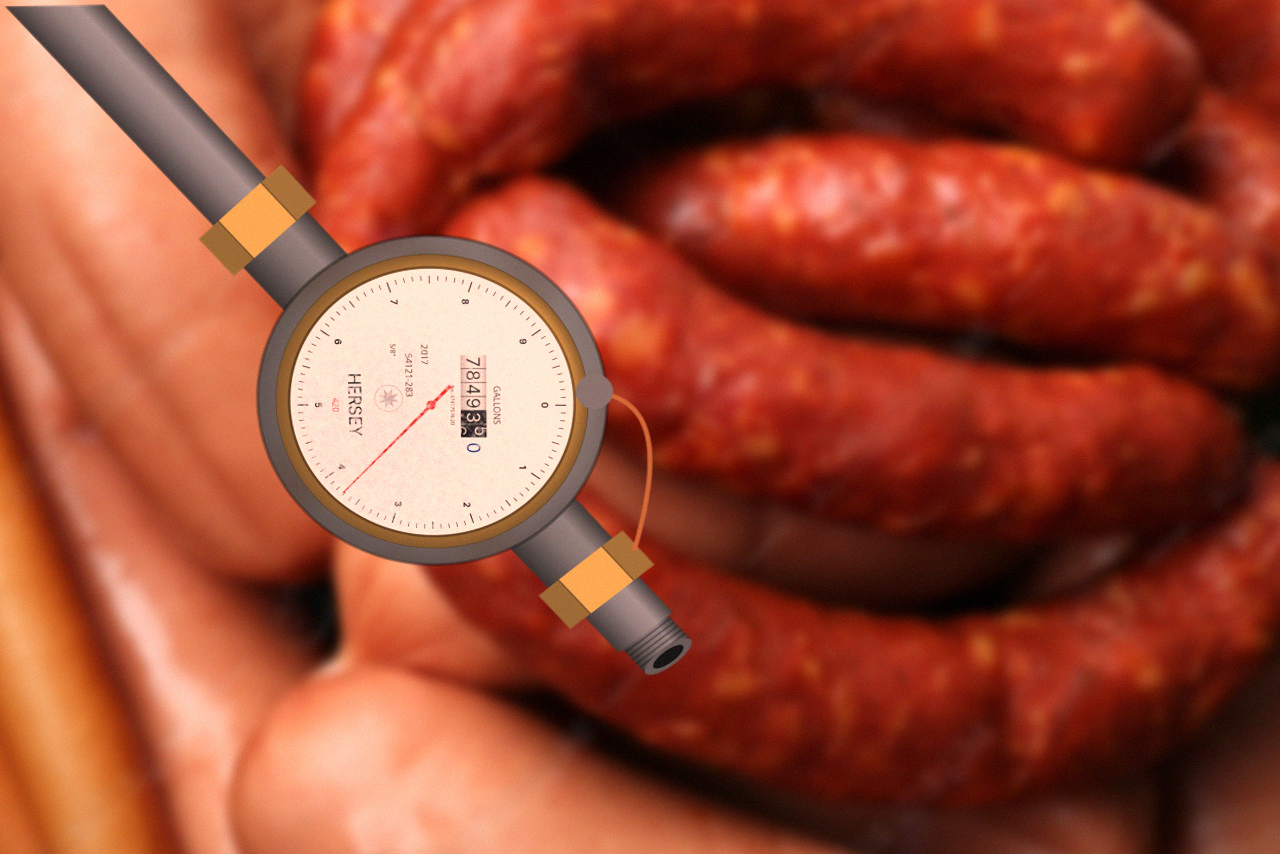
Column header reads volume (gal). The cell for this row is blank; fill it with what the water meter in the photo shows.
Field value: 7849353.7 gal
